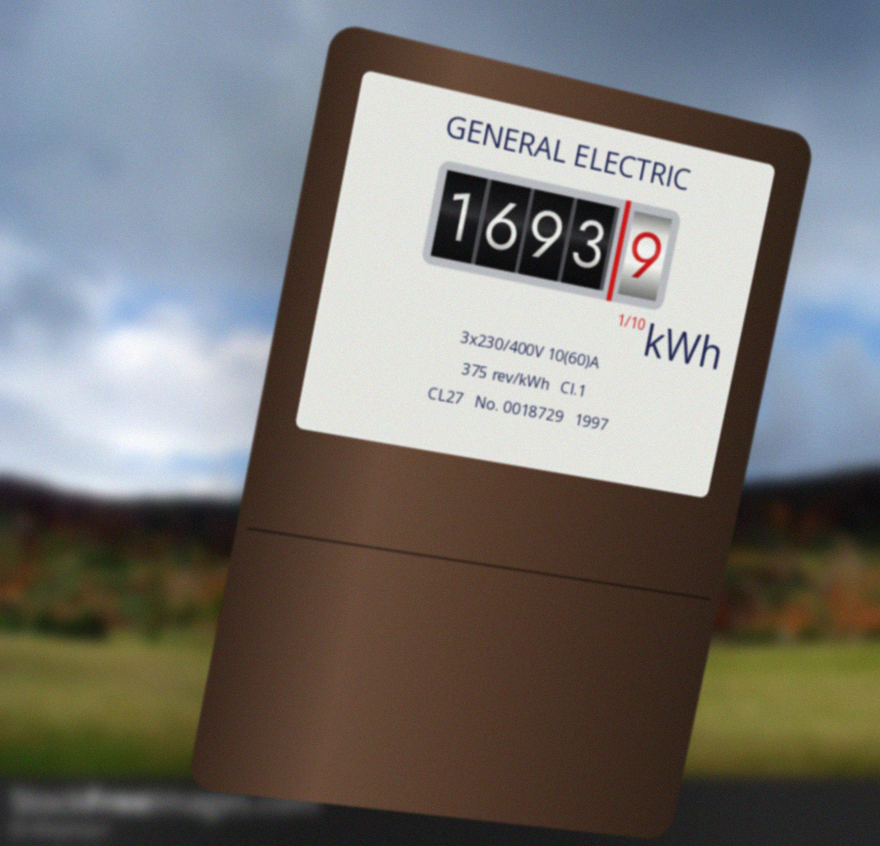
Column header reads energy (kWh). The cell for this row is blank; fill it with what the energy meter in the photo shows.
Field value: 1693.9 kWh
